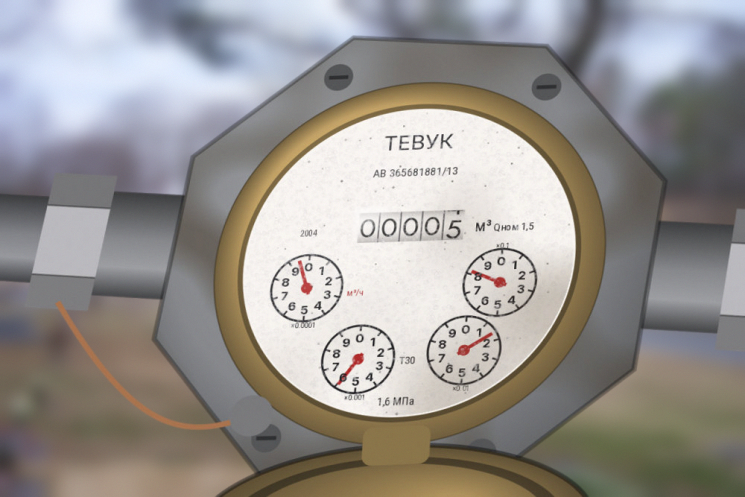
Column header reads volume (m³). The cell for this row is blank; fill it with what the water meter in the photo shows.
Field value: 4.8159 m³
